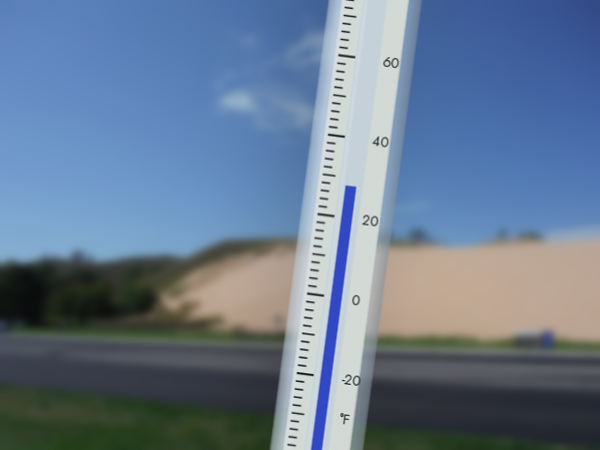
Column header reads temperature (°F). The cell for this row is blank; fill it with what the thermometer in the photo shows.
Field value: 28 °F
